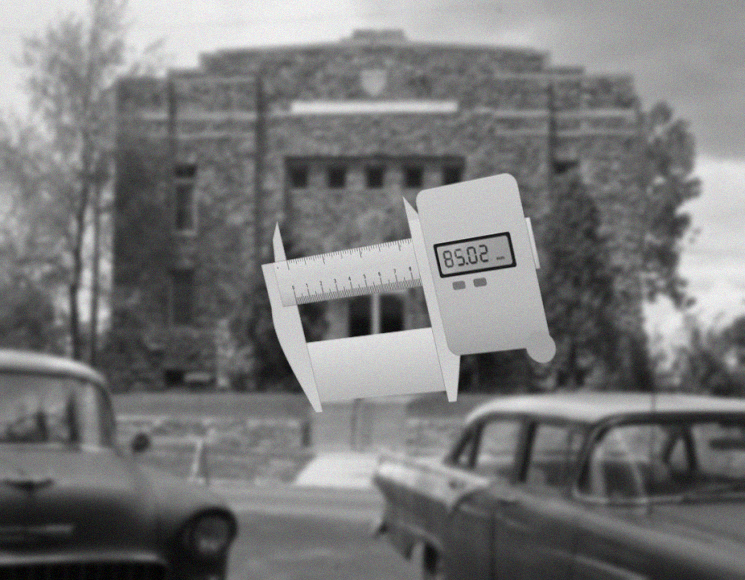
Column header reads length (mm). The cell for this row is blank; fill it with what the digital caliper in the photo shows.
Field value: 85.02 mm
